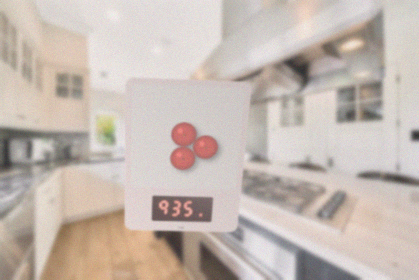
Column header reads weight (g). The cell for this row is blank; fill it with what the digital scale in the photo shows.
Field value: 935 g
